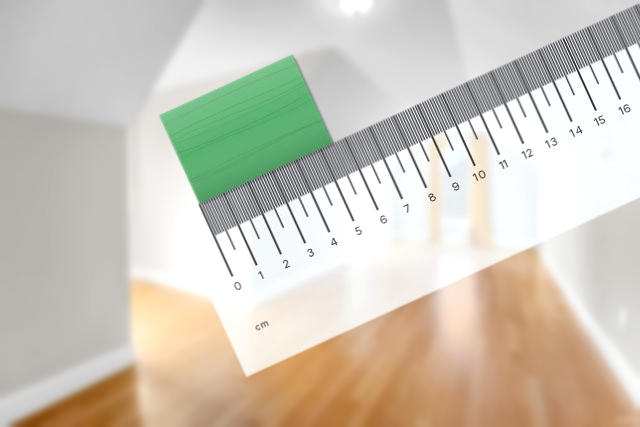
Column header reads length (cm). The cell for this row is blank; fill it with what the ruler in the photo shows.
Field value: 5.5 cm
